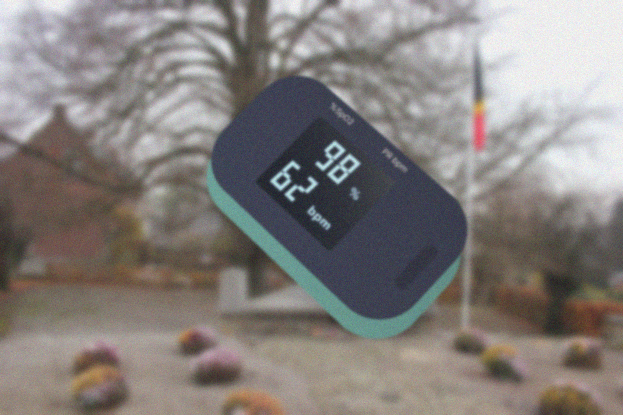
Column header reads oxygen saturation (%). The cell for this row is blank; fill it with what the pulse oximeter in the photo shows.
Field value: 98 %
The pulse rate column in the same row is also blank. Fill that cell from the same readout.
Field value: 62 bpm
